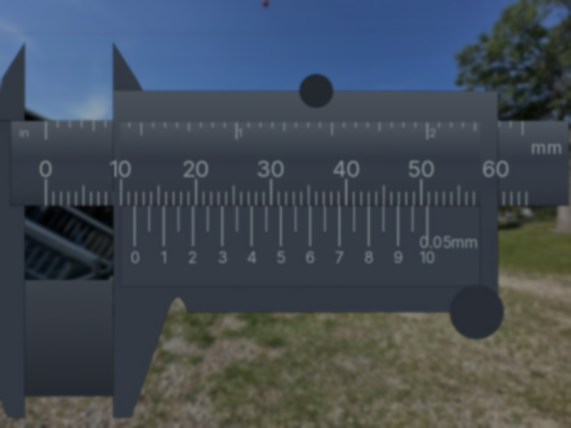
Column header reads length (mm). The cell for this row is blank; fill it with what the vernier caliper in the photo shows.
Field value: 11.8 mm
